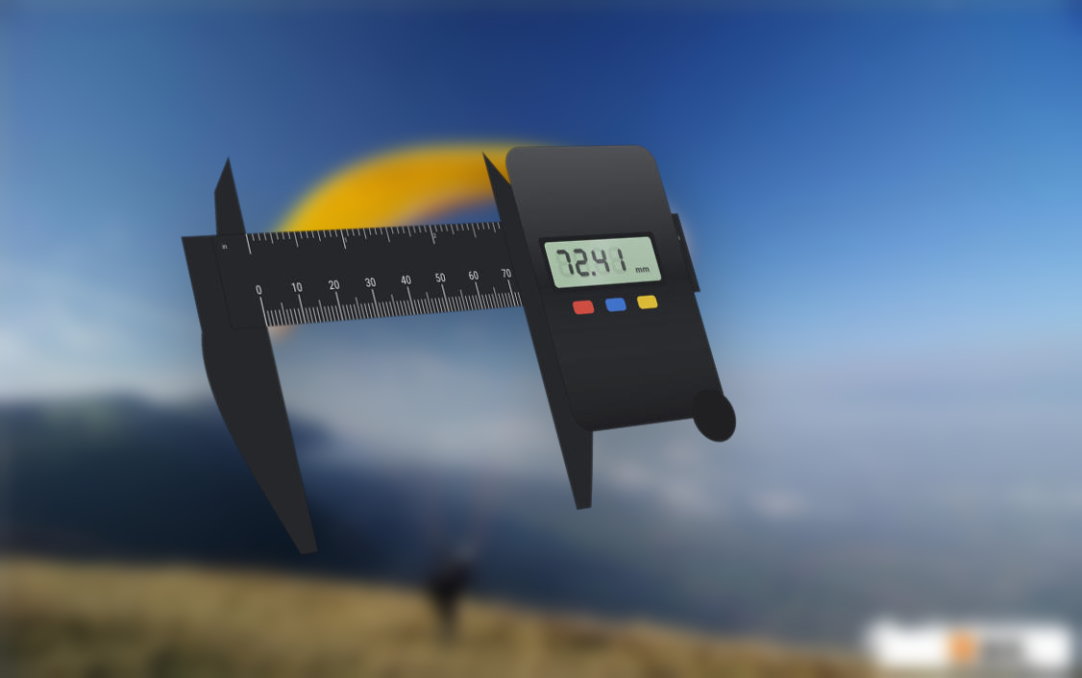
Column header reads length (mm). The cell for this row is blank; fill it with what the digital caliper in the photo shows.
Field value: 72.41 mm
